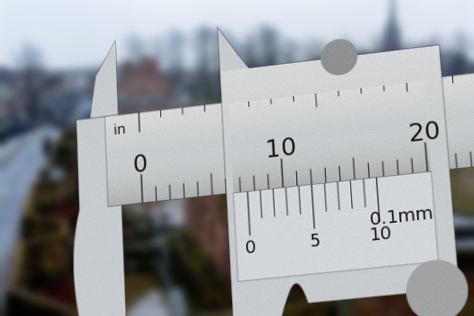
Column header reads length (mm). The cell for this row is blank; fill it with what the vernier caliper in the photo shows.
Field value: 7.5 mm
